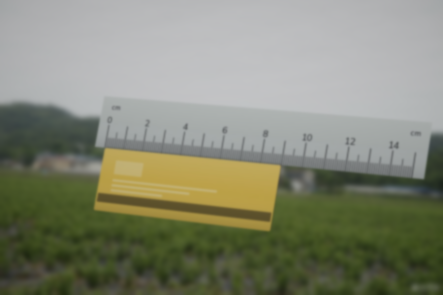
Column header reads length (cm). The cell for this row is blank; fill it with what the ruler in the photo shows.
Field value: 9 cm
